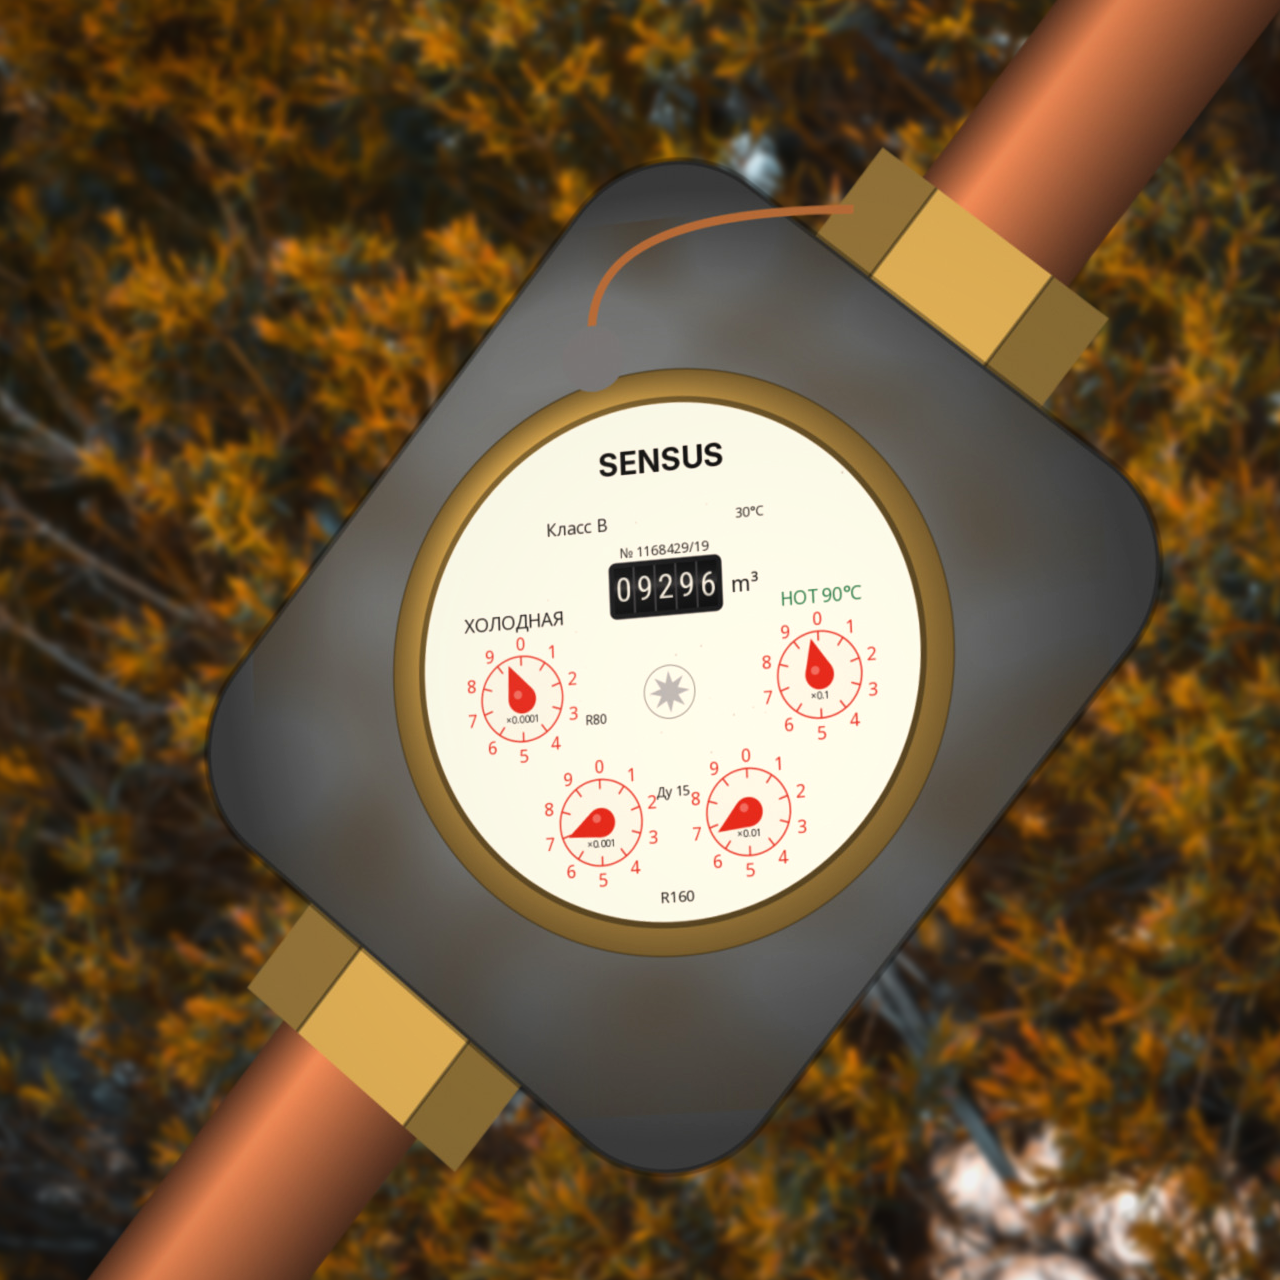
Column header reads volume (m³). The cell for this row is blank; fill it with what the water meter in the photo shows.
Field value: 9295.9669 m³
